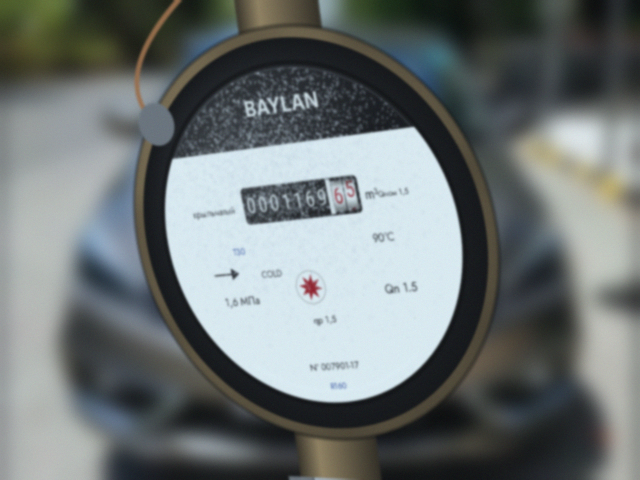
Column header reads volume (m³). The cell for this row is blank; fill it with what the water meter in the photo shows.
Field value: 1169.65 m³
